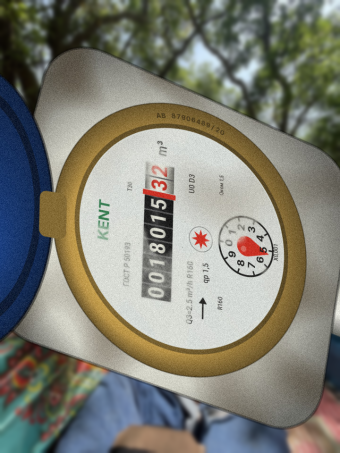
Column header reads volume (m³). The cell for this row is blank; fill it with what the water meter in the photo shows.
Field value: 18015.325 m³
